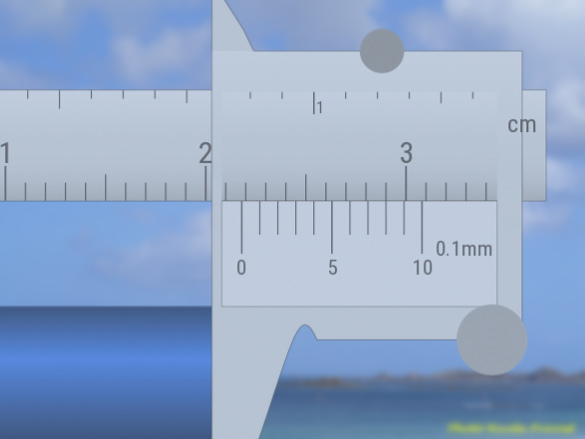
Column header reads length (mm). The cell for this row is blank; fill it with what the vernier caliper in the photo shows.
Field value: 21.8 mm
